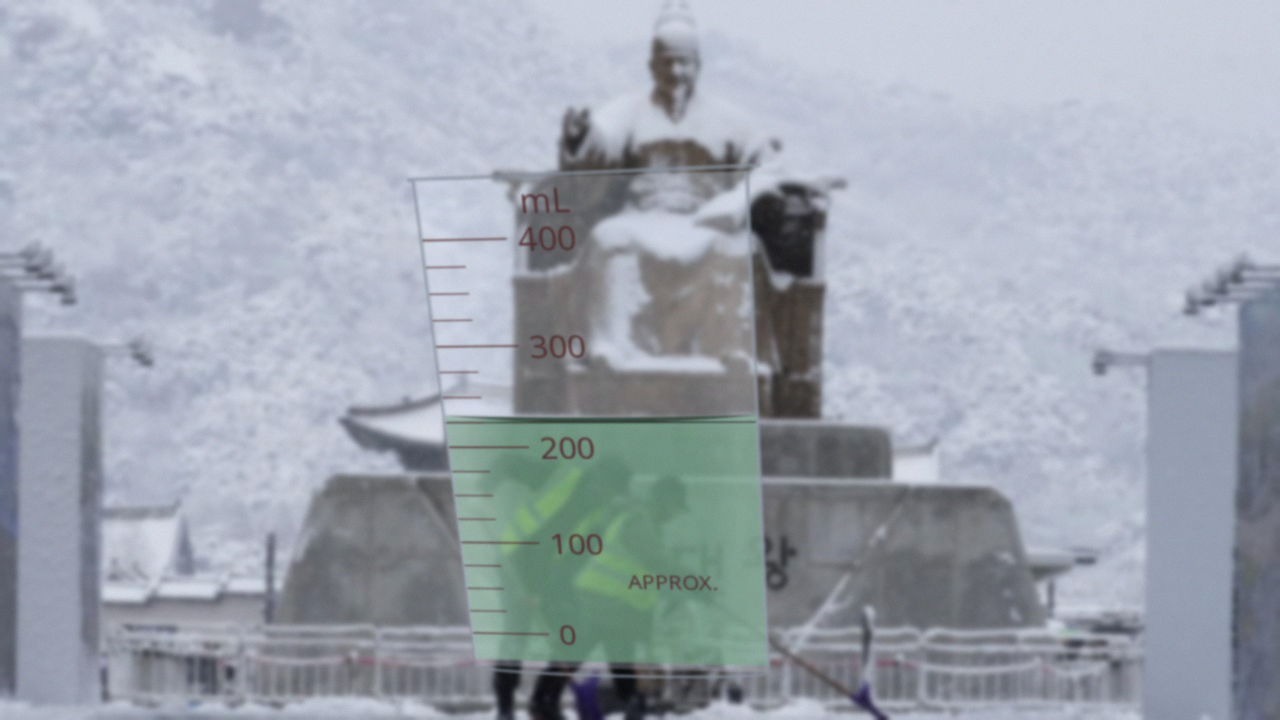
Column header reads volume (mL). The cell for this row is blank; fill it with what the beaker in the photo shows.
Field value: 225 mL
